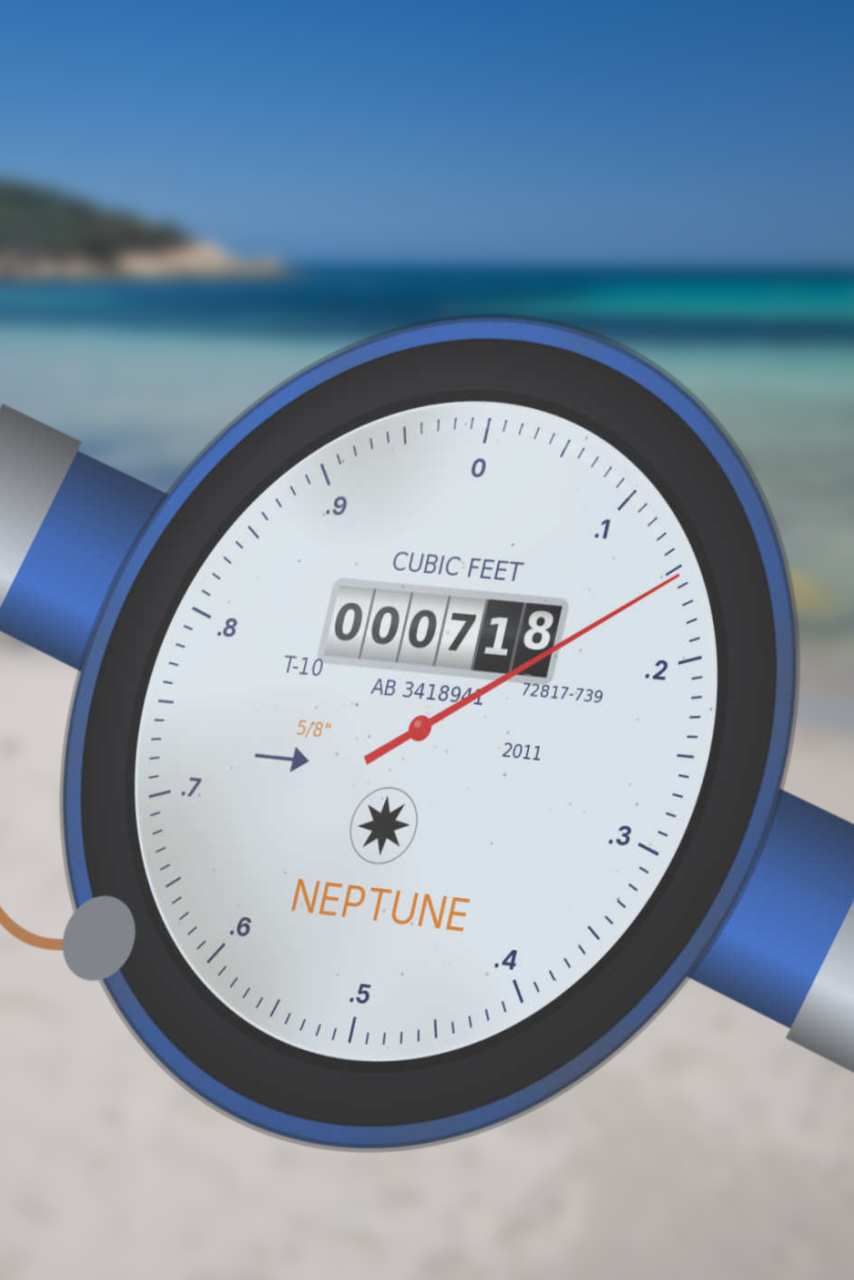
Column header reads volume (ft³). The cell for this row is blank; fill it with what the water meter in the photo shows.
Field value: 718.15 ft³
